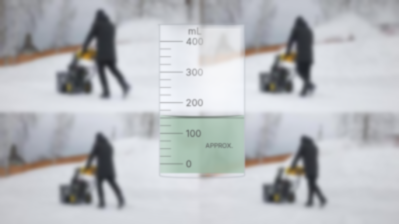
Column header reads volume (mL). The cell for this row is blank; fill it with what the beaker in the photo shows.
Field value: 150 mL
